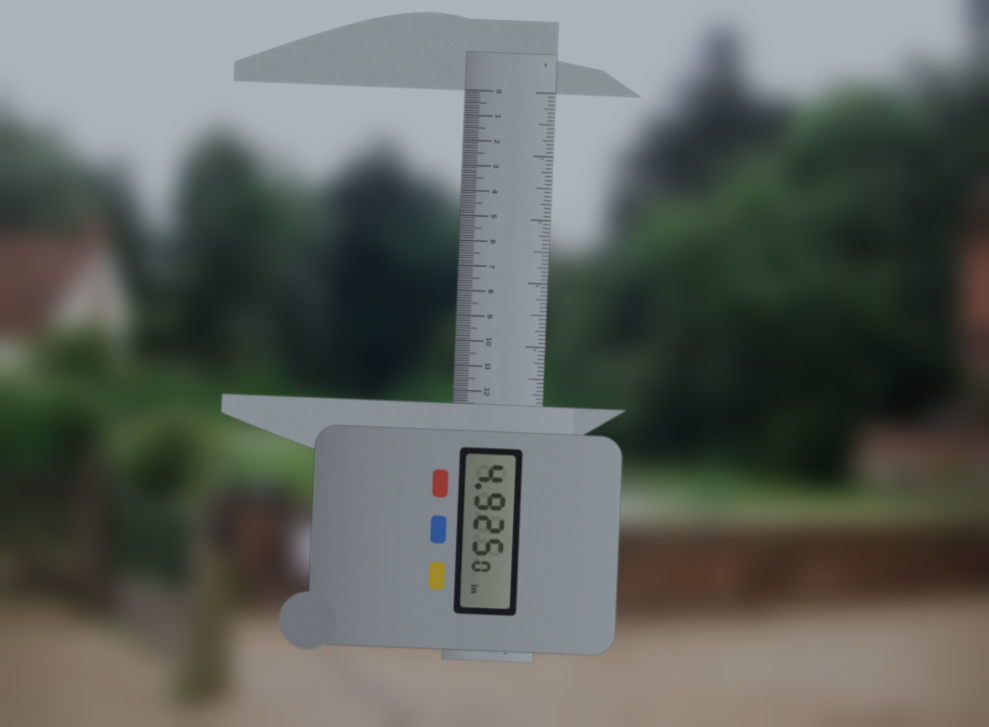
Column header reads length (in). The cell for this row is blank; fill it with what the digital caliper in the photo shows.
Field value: 4.9250 in
